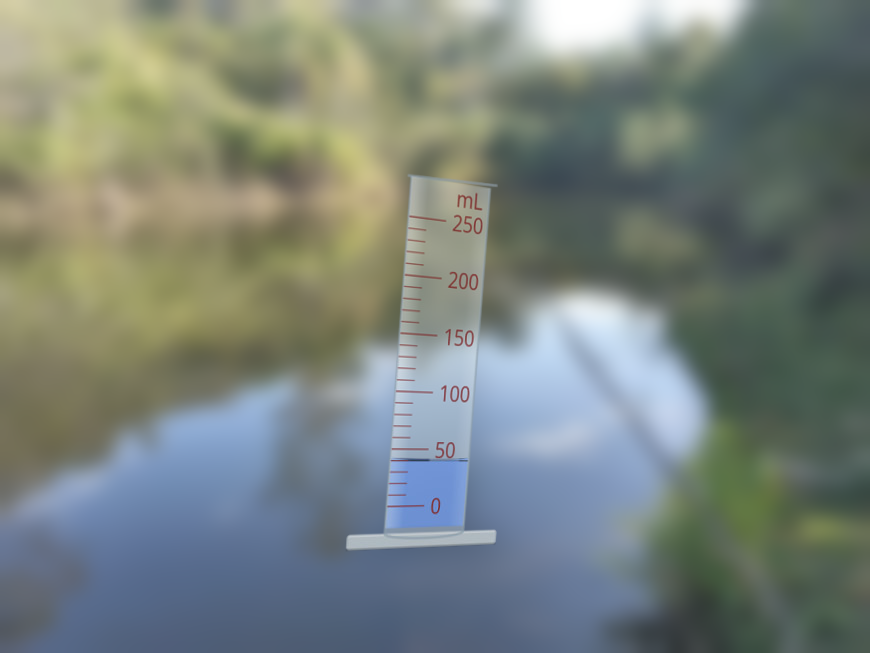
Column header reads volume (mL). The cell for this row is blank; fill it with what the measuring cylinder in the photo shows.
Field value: 40 mL
